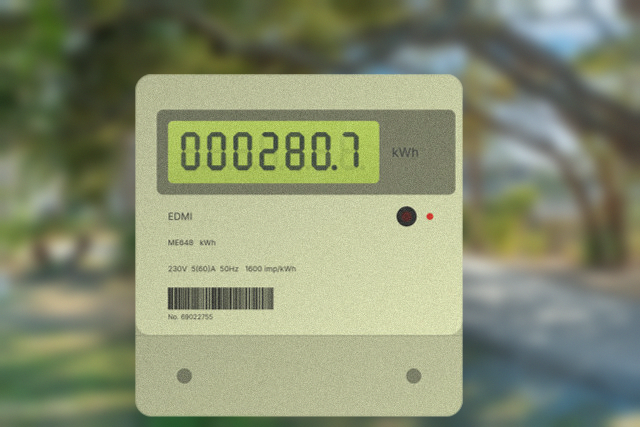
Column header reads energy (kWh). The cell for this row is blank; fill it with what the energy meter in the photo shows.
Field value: 280.7 kWh
